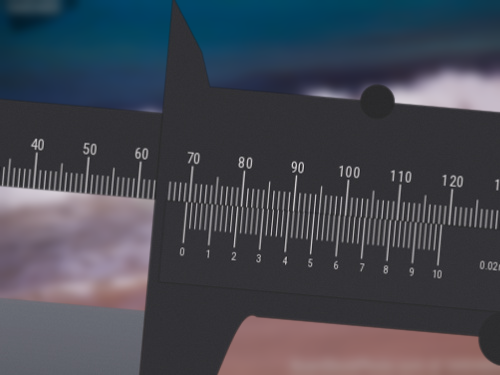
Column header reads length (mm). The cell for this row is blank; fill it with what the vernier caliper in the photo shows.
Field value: 69.5 mm
